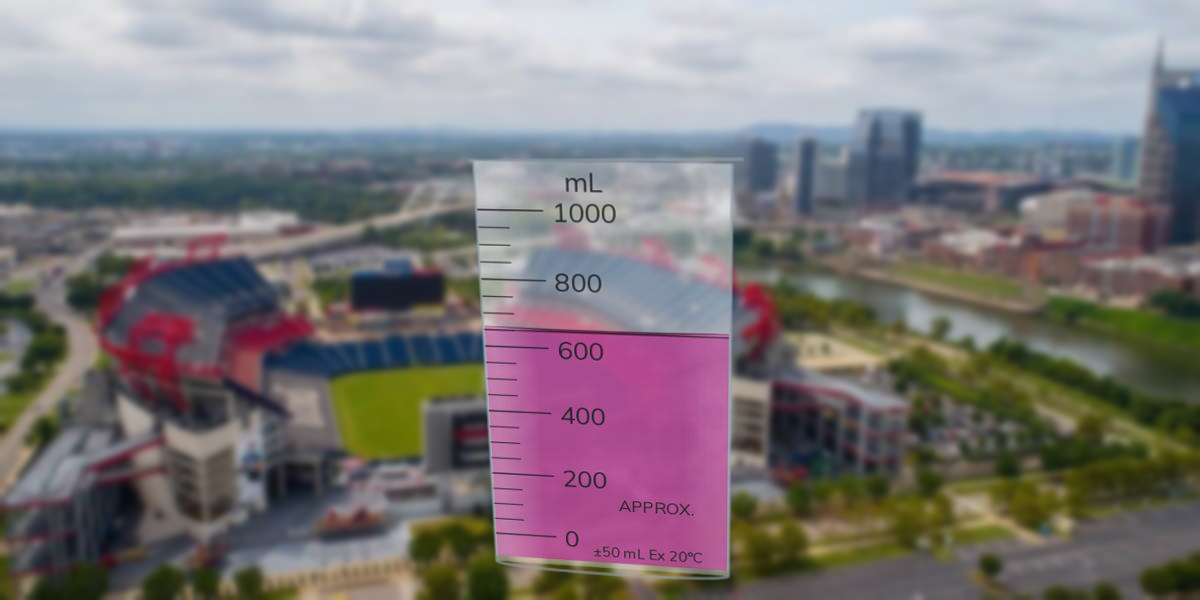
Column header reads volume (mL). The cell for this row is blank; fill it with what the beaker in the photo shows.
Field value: 650 mL
